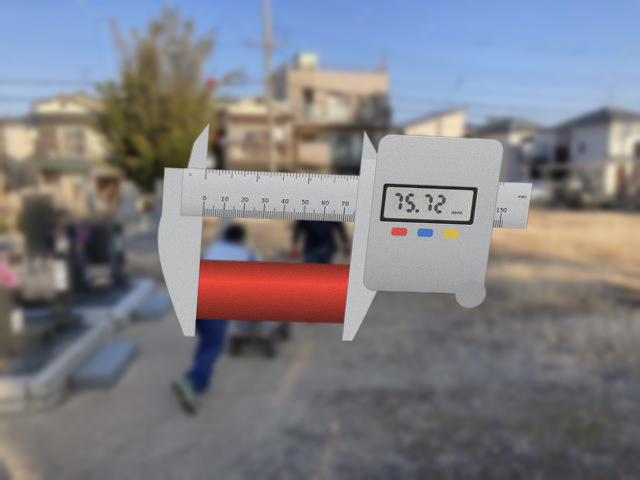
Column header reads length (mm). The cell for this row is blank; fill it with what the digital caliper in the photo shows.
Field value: 75.72 mm
